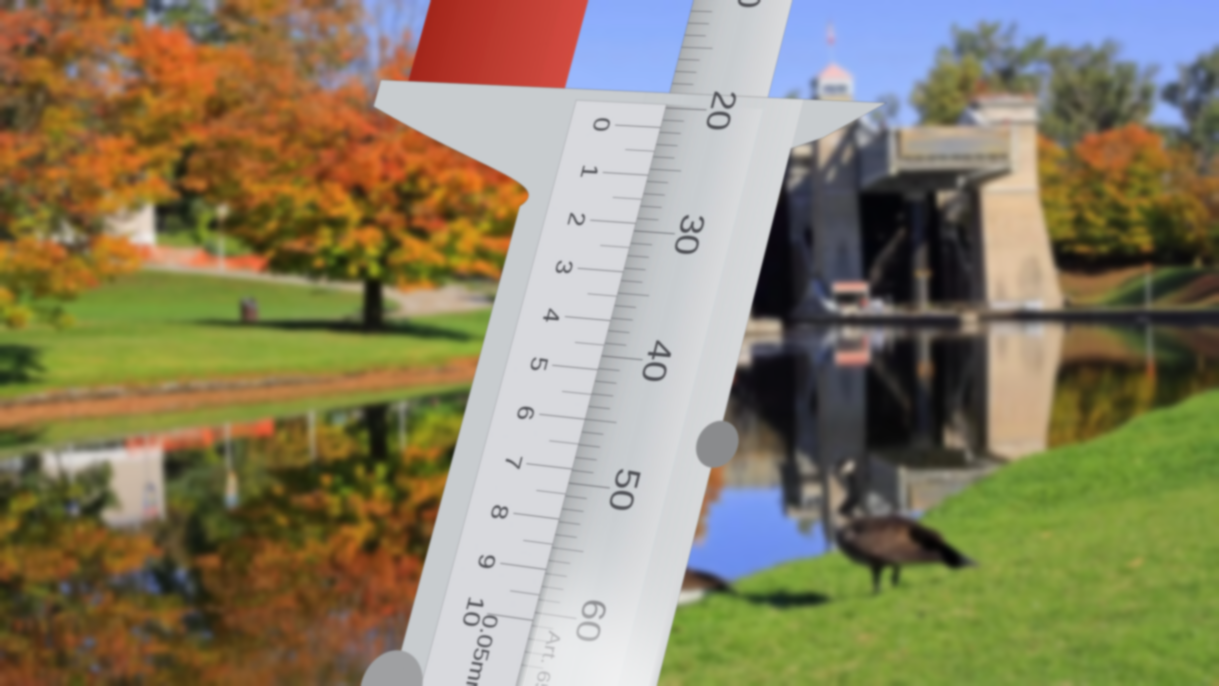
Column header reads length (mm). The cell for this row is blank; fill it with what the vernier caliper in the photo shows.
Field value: 21.6 mm
